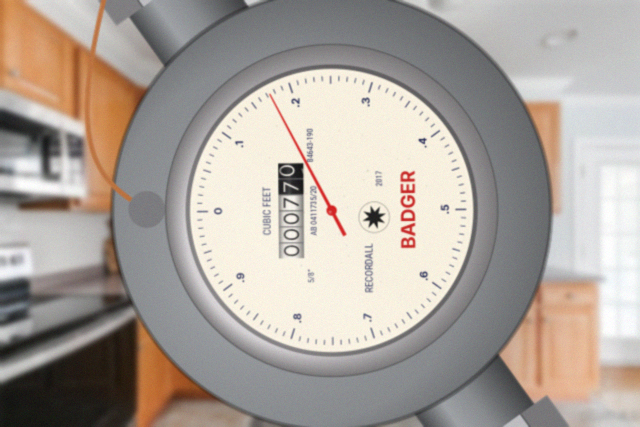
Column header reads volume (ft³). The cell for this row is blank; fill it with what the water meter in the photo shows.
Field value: 770.17 ft³
